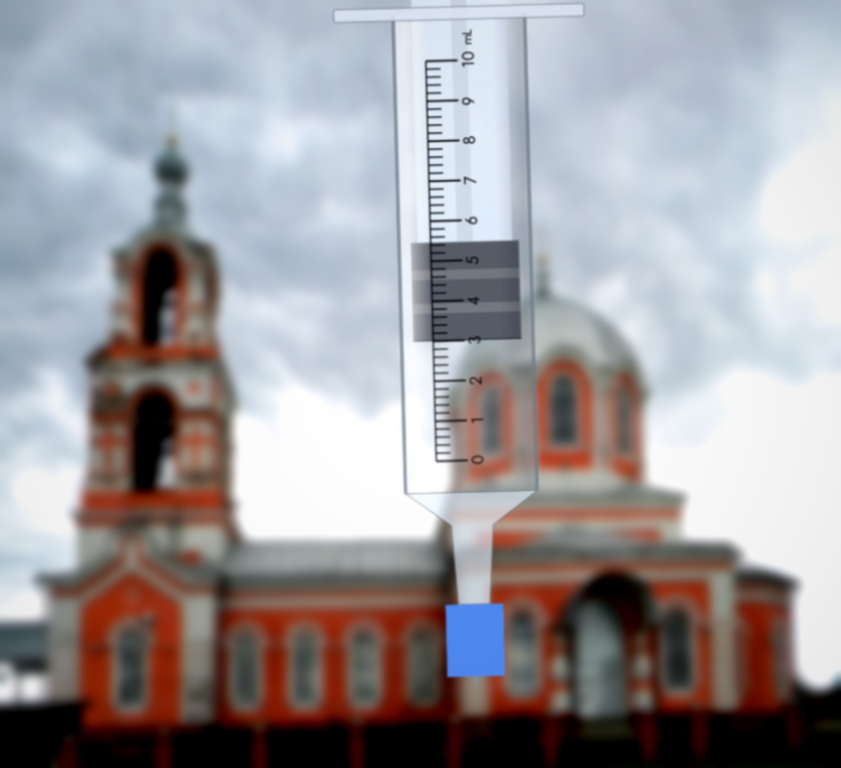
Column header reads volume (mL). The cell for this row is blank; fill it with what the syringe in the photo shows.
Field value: 3 mL
